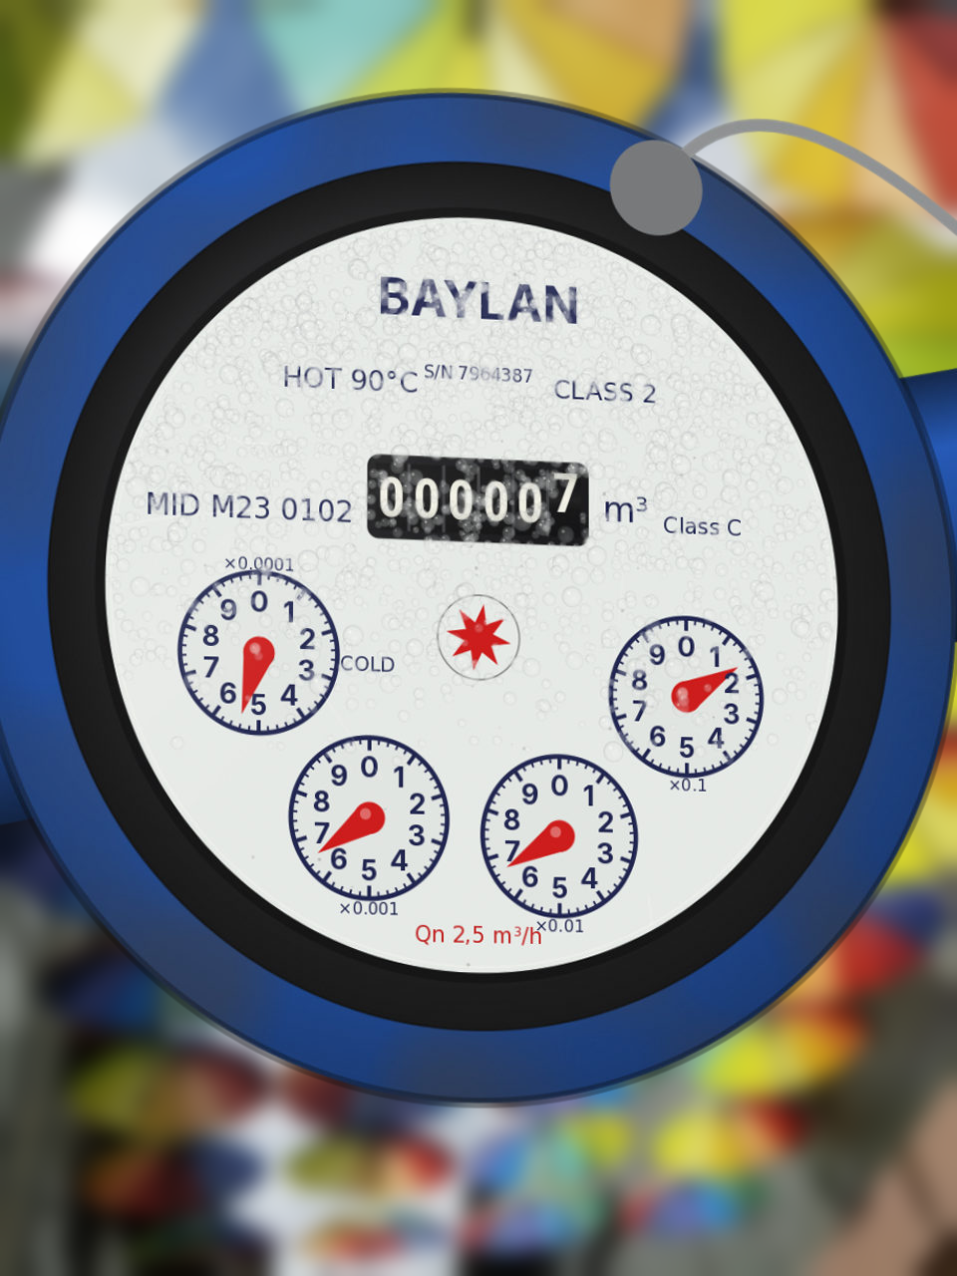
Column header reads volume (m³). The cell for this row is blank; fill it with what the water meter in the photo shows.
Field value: 7.1665 m³
